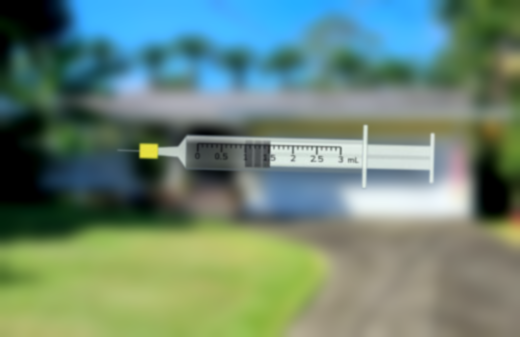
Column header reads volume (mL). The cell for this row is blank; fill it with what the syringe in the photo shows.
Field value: 1 mL
